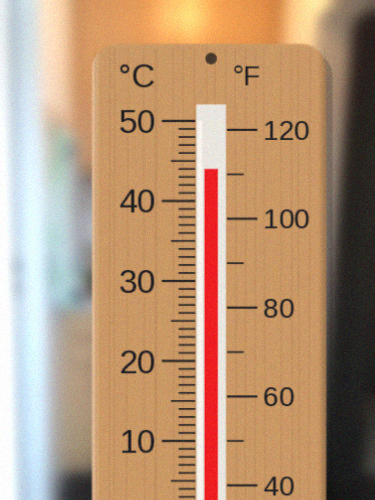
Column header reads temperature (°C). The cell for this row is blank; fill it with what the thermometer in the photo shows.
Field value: 44 °C
